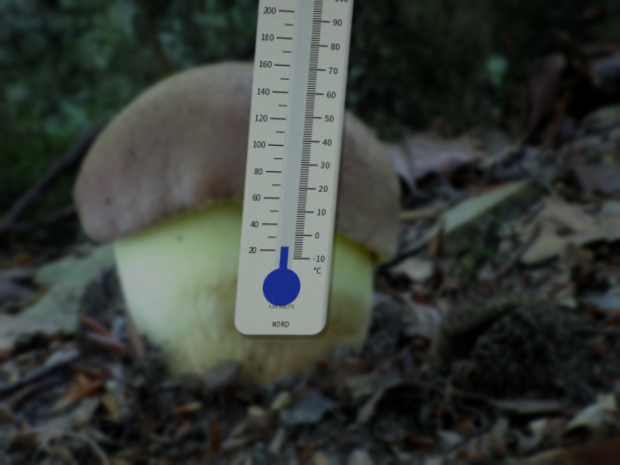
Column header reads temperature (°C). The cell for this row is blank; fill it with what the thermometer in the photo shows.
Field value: -5 °C
